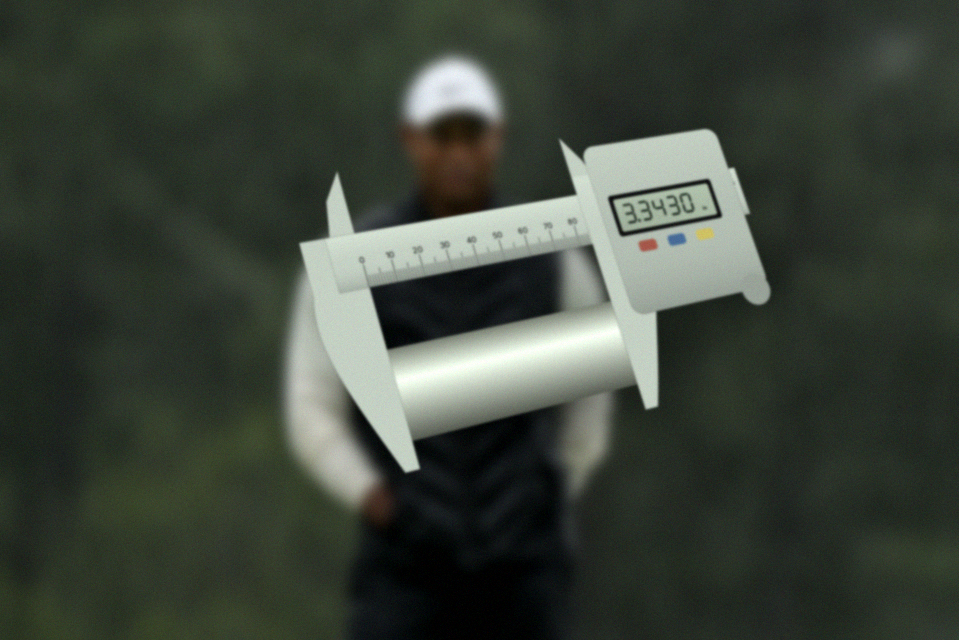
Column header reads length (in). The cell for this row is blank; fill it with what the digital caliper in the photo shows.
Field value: 3.3430 in
